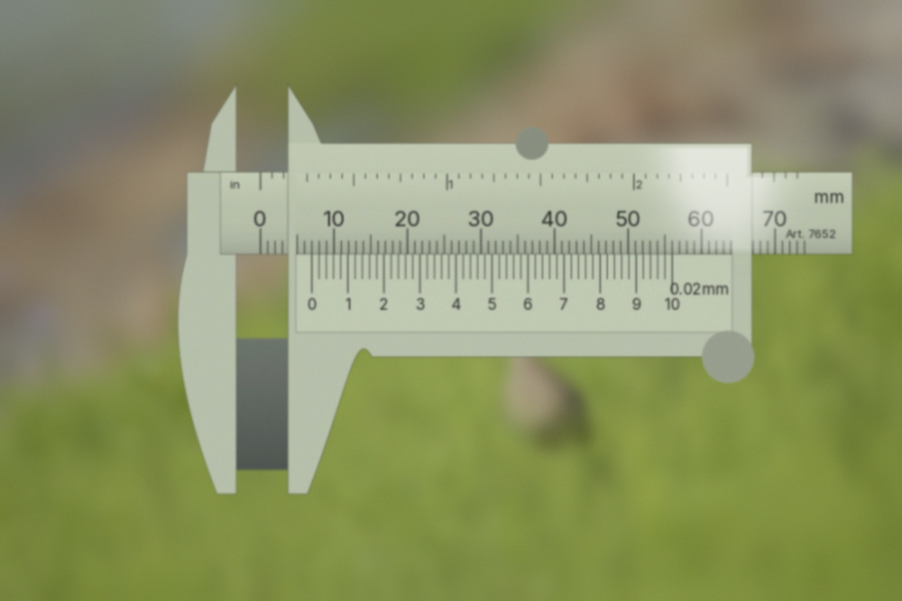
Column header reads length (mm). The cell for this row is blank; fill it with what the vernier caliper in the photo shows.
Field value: 7.0 mm
